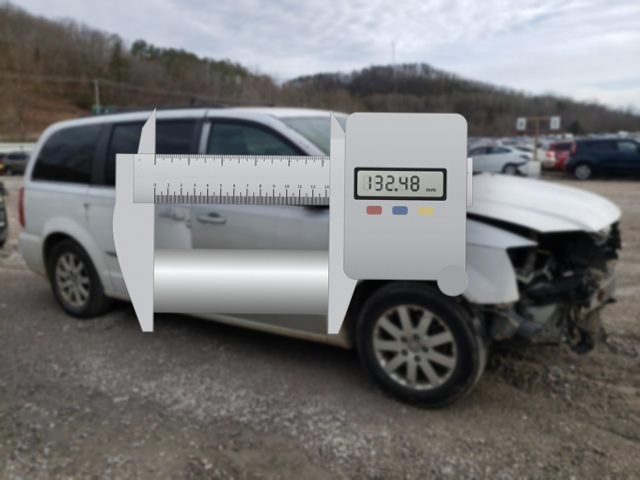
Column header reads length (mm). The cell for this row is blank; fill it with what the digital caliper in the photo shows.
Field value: 132.48 mm
